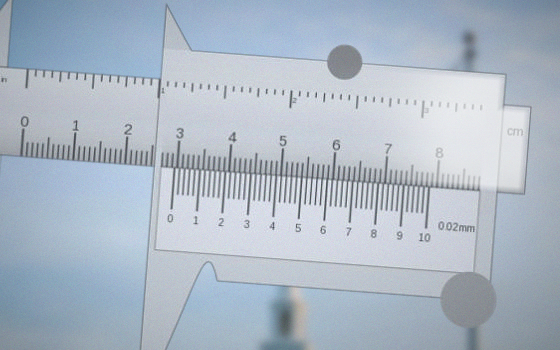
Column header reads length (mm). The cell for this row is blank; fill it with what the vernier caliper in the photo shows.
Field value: 29.5 mm
